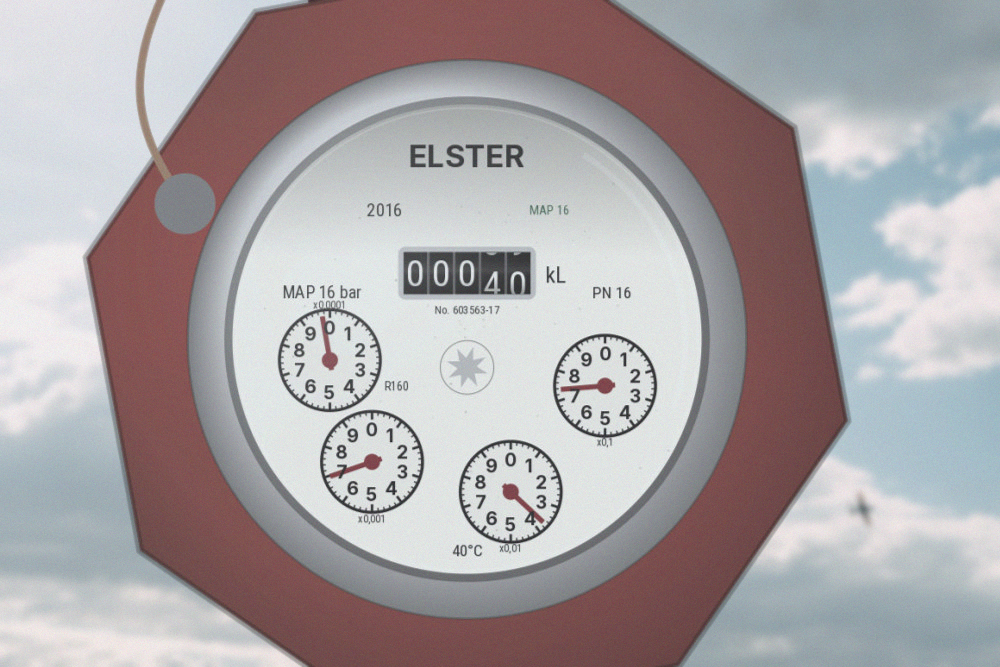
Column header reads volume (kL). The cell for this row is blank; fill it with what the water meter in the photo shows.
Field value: 39.7369 kL
